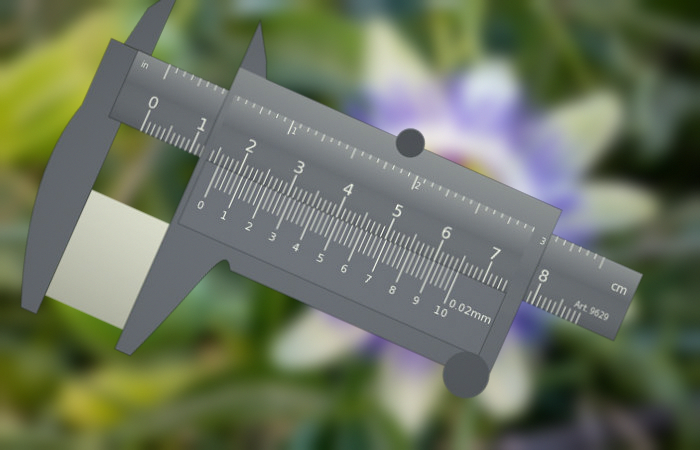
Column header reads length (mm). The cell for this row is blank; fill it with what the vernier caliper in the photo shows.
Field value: 16.0 mm
